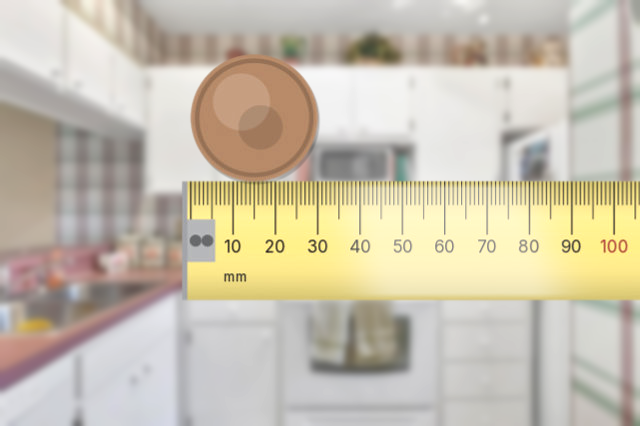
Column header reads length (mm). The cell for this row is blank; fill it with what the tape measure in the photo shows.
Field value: 30 mm
